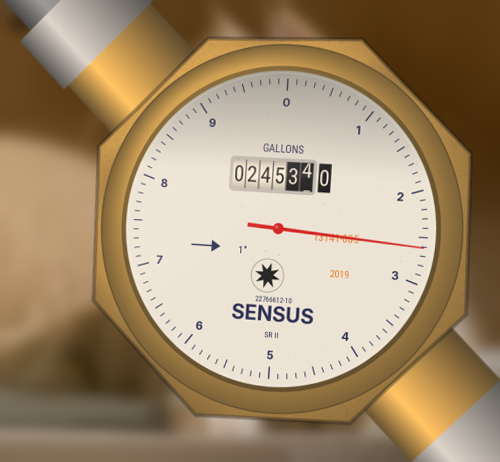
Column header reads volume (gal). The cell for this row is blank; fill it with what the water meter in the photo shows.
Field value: 245342.6 gal
